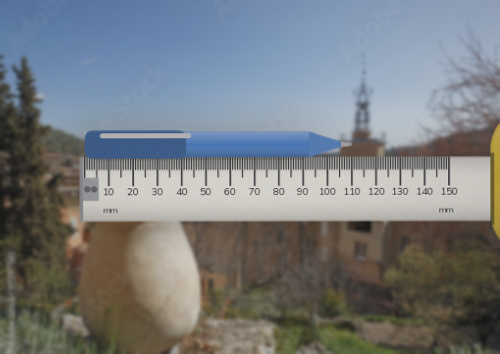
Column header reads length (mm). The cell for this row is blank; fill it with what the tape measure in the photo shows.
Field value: 110 mm
